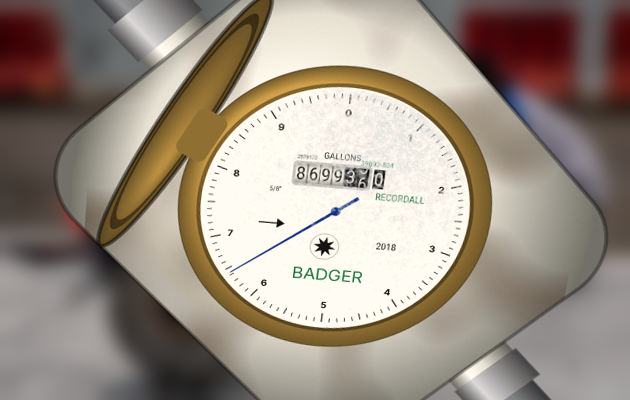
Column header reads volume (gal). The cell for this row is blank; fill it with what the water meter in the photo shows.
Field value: 8699356.4 gal
